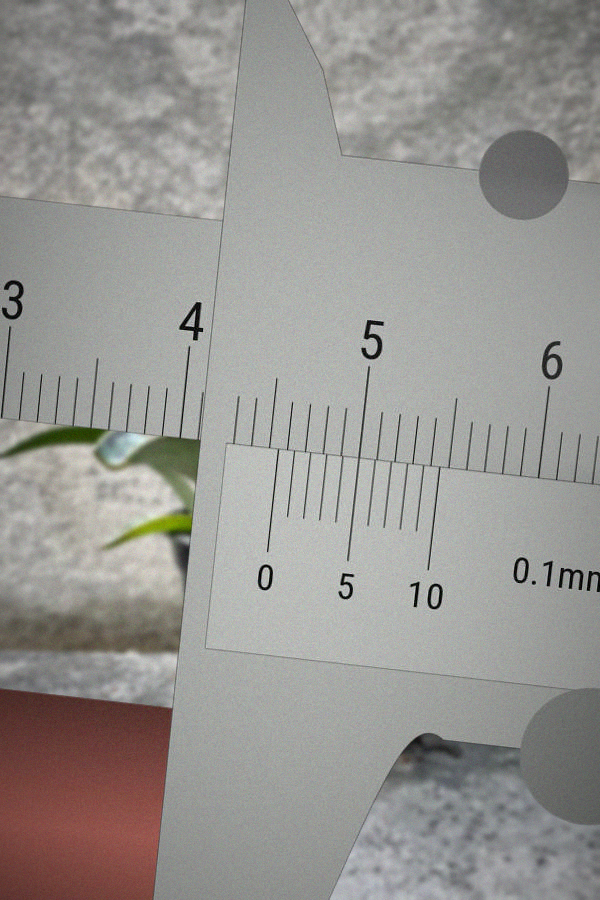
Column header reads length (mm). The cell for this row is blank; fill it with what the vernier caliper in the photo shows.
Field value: 45.5 mm
